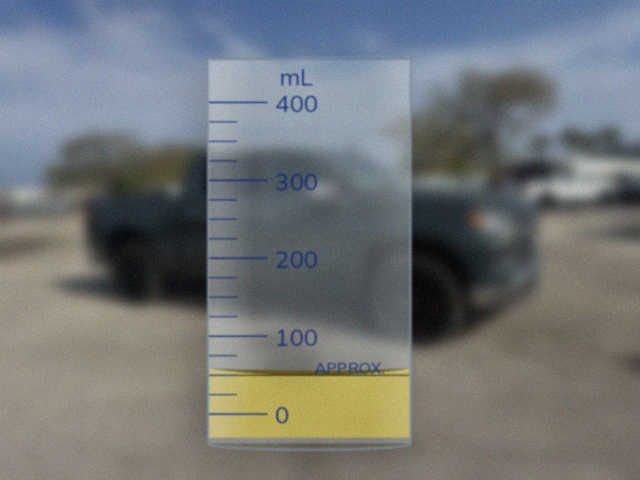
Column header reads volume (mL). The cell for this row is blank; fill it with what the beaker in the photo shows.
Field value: 50 mL
